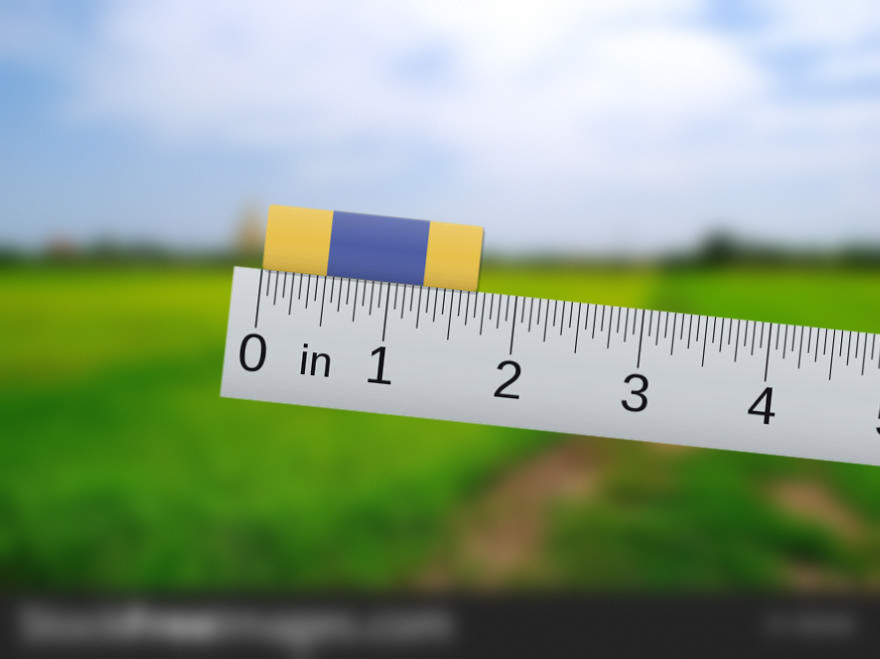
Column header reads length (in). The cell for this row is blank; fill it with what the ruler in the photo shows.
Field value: 1.6875 in
